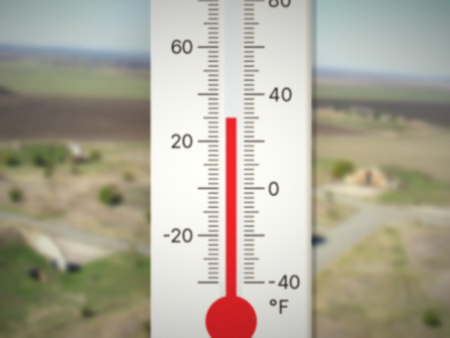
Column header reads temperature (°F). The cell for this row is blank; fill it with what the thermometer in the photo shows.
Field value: 30 °F
